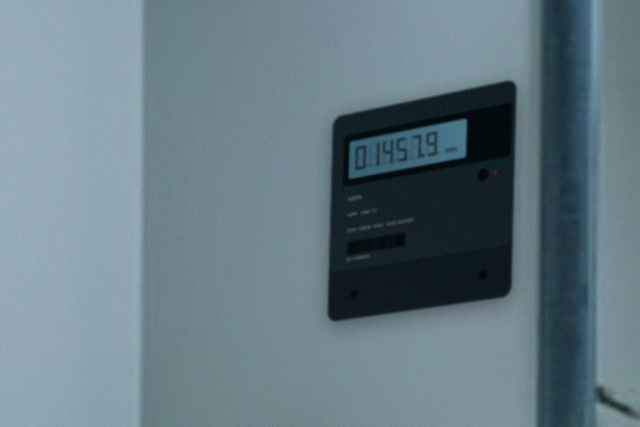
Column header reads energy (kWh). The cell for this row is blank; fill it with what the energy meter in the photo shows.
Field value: 1457.9 kWh
